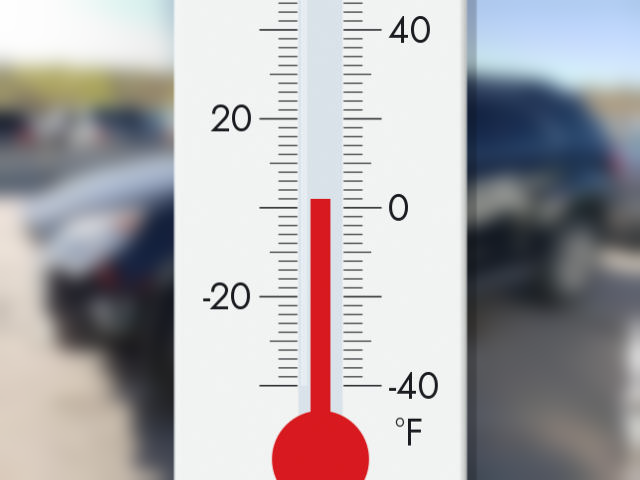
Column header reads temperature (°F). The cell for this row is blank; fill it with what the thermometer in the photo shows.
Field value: 2 °F
